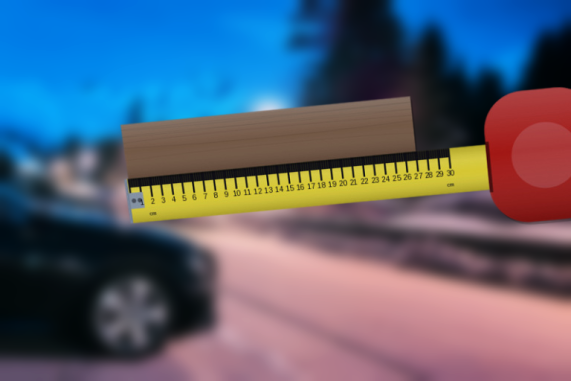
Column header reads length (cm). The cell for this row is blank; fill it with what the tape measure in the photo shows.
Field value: 27 cm
